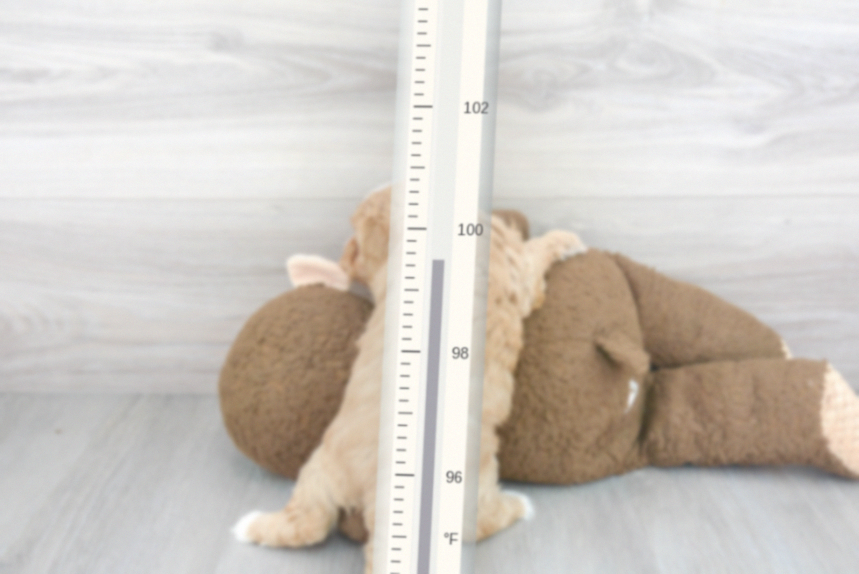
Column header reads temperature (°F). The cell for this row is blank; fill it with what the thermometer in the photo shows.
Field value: 99.5 °F
